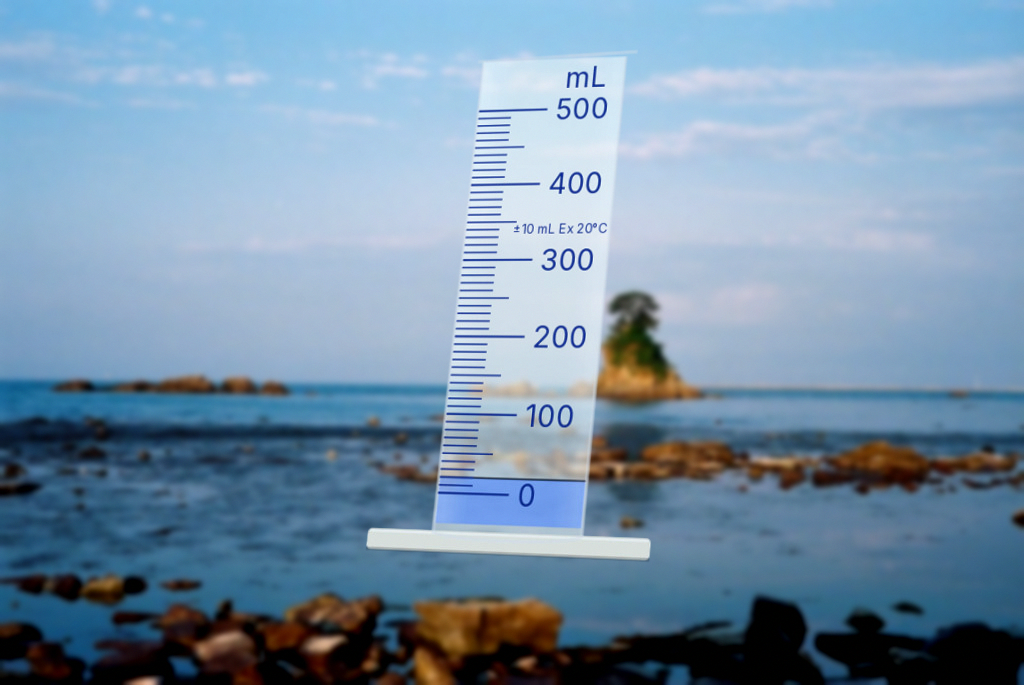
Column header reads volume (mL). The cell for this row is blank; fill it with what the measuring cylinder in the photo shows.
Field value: 20 mL
